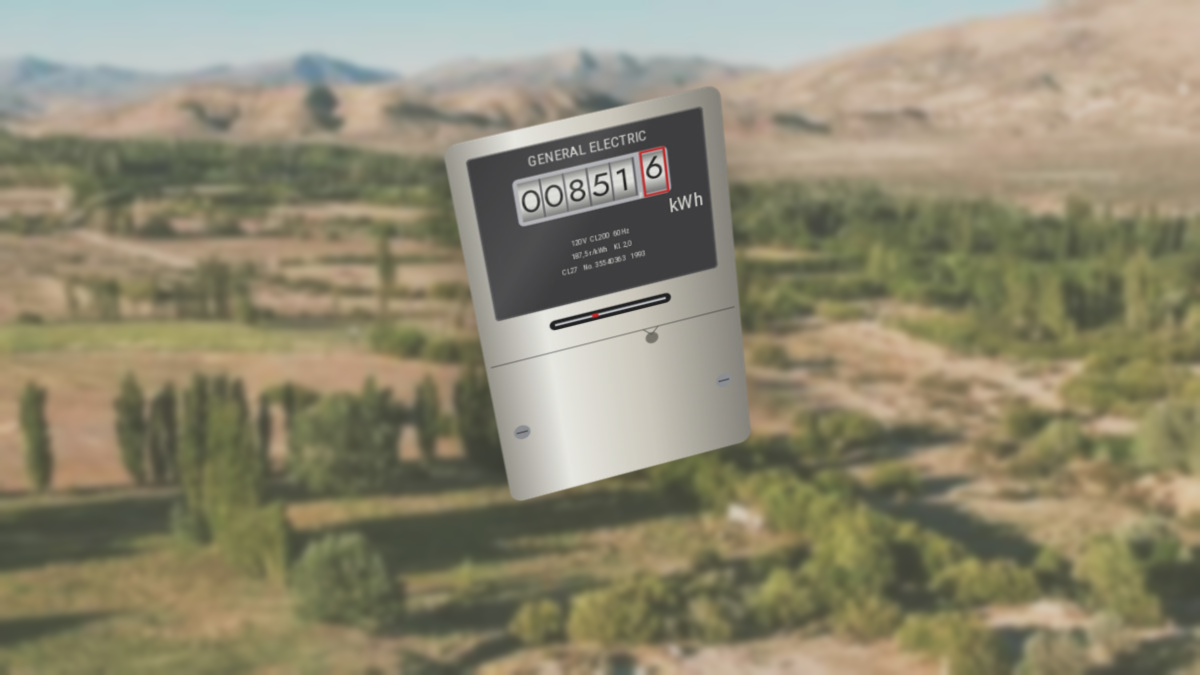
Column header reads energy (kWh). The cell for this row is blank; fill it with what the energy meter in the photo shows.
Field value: 851.6 kWh
